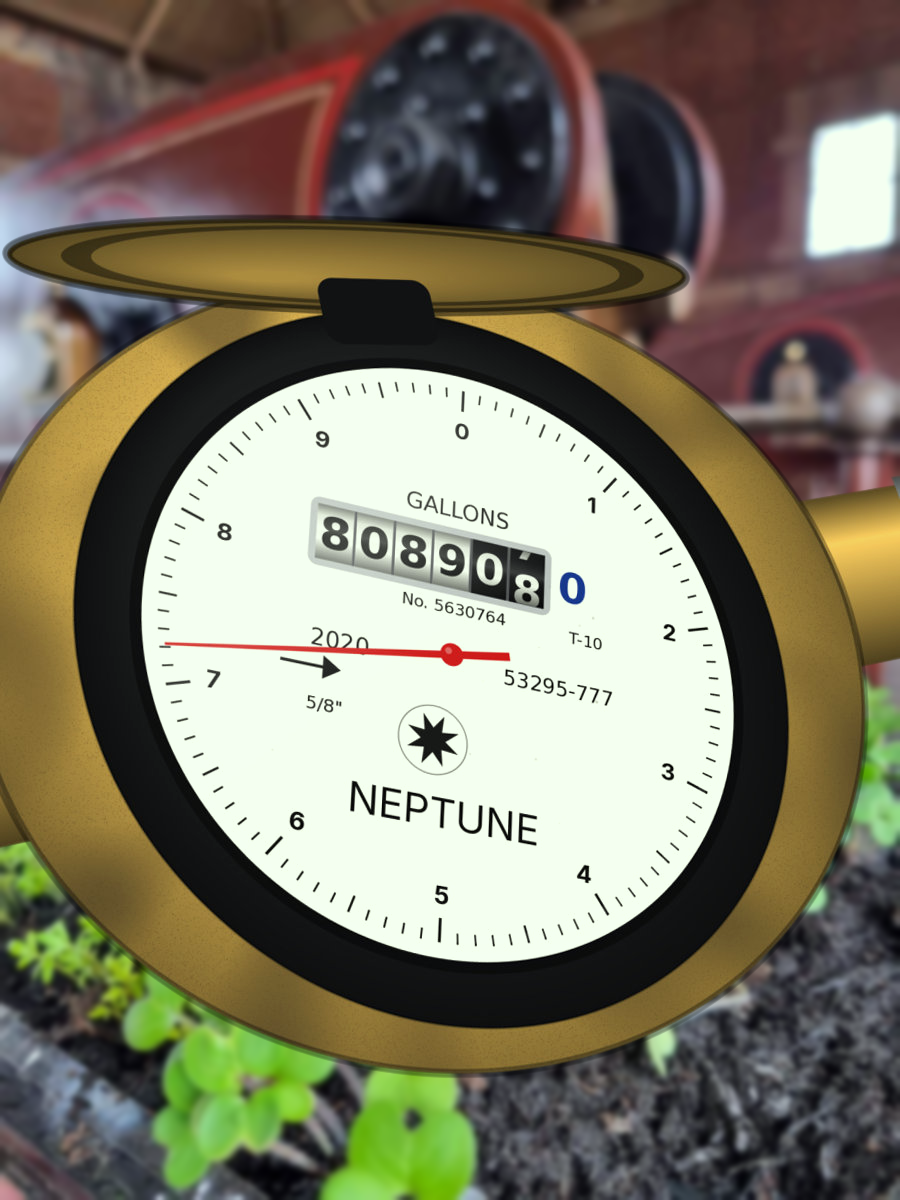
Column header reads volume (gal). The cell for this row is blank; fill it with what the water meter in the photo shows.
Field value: 8089077.2 gal
